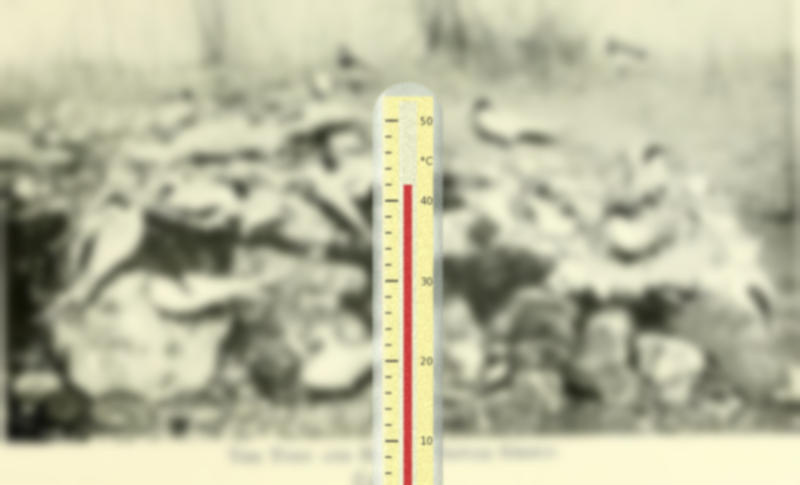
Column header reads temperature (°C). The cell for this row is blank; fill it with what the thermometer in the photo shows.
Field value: 42 °C
